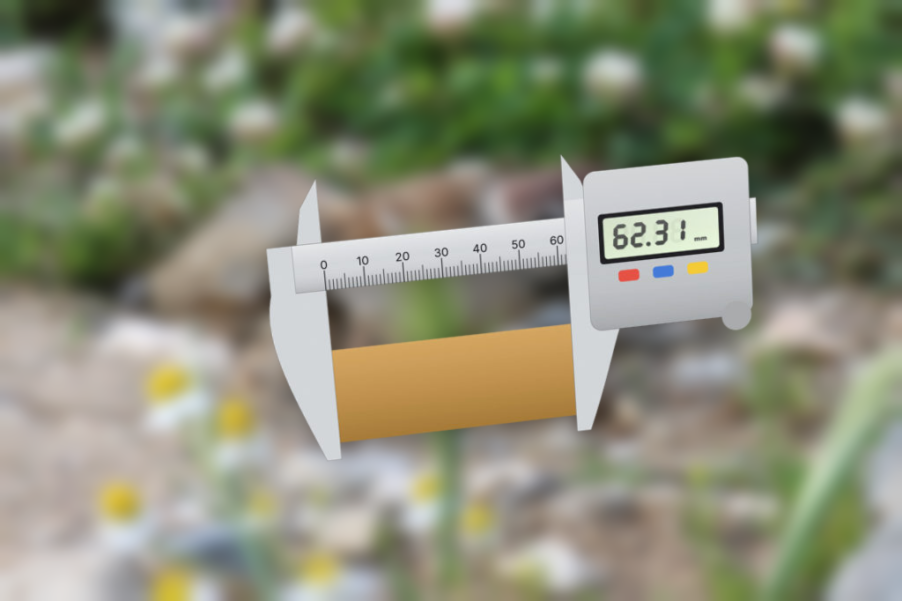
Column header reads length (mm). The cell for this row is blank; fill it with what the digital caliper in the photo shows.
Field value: 62.31 mm
